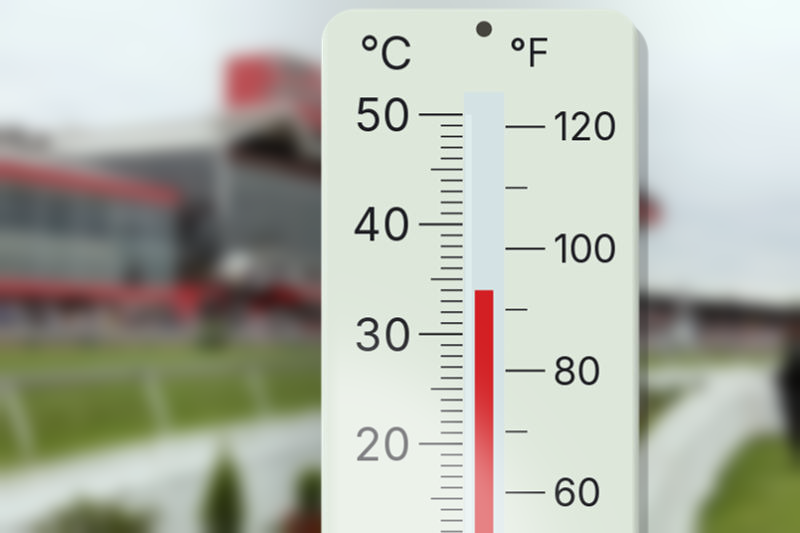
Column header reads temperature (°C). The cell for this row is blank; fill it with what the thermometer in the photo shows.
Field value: 34 °C
